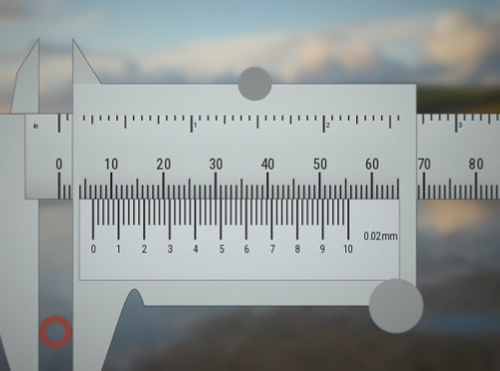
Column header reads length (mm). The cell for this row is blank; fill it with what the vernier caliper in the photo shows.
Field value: 6.5 mm
